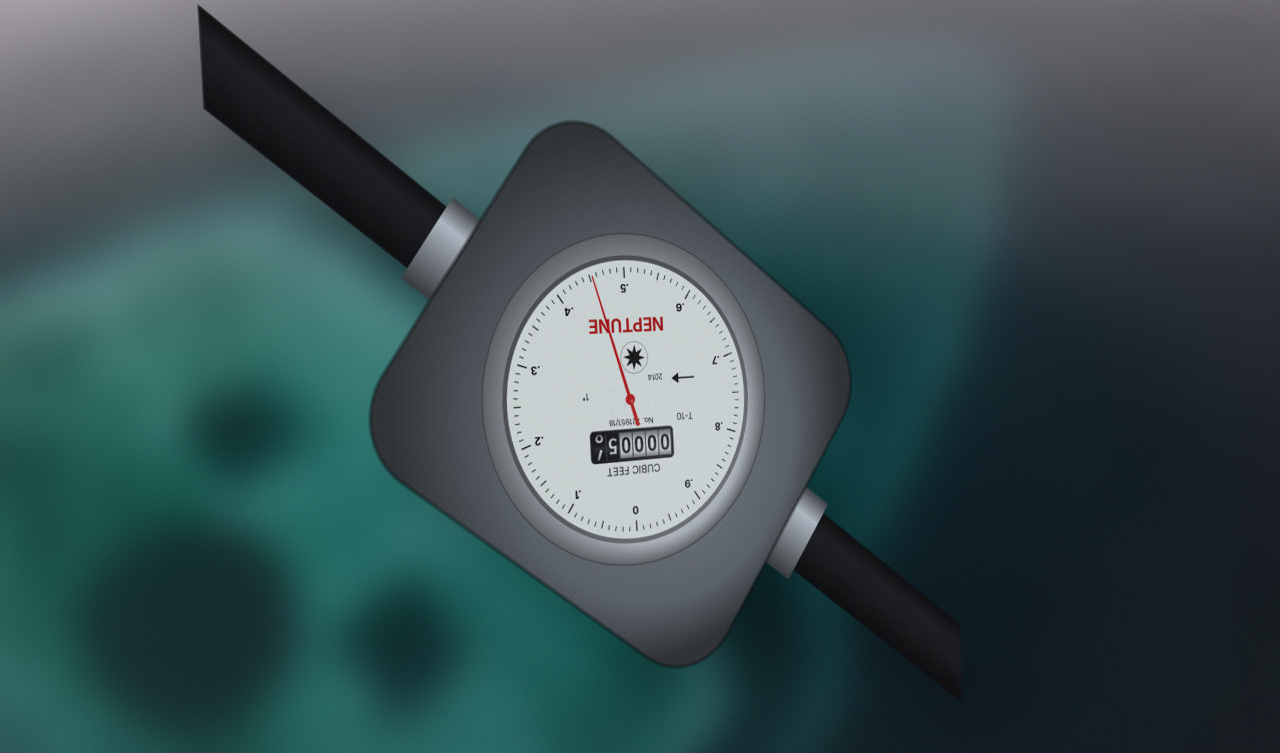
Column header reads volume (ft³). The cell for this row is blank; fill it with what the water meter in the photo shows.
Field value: 57.45 ft³
